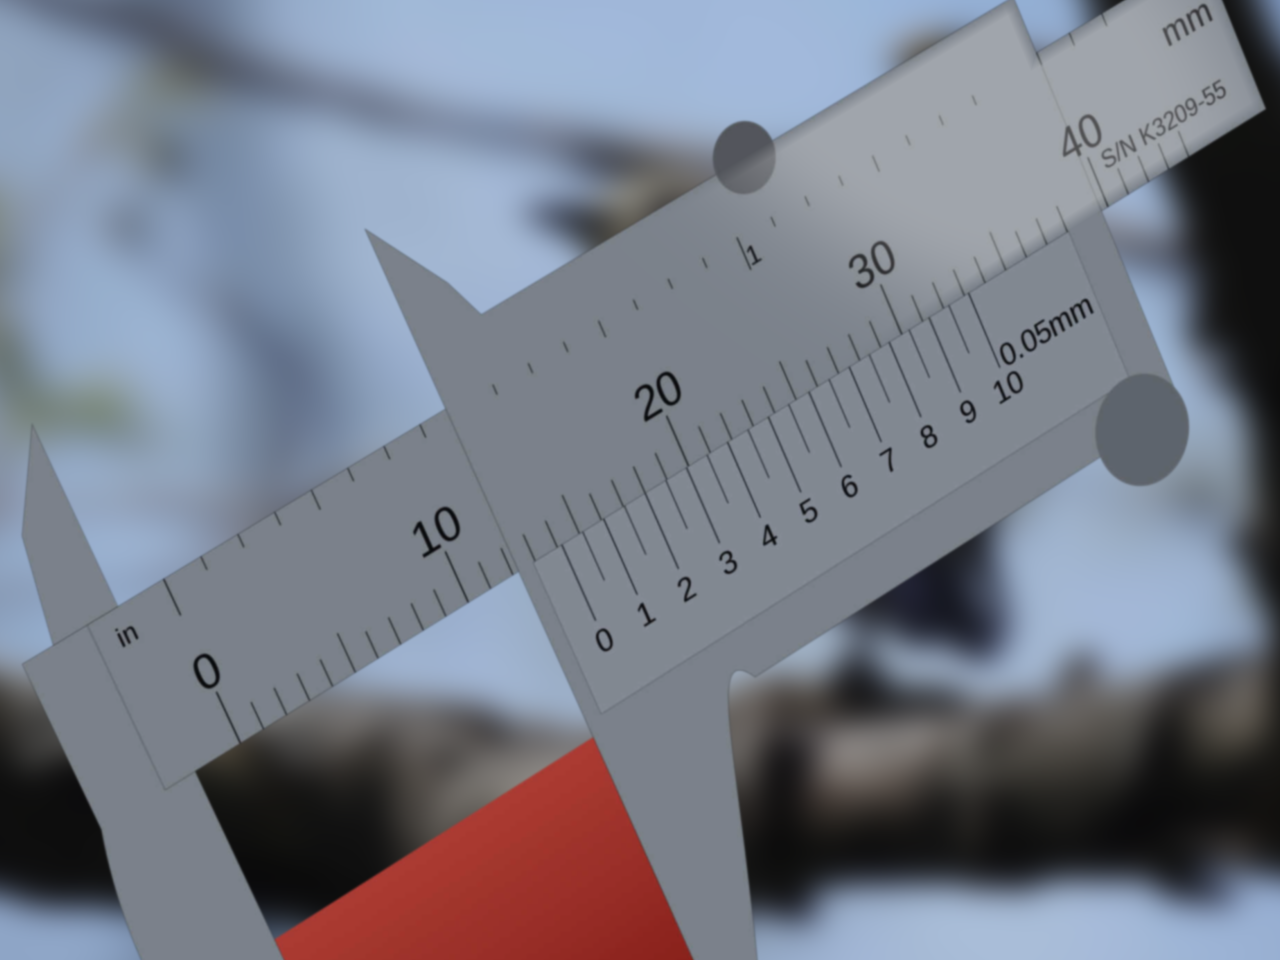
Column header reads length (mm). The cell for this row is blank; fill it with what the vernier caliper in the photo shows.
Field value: 14.2 mm
